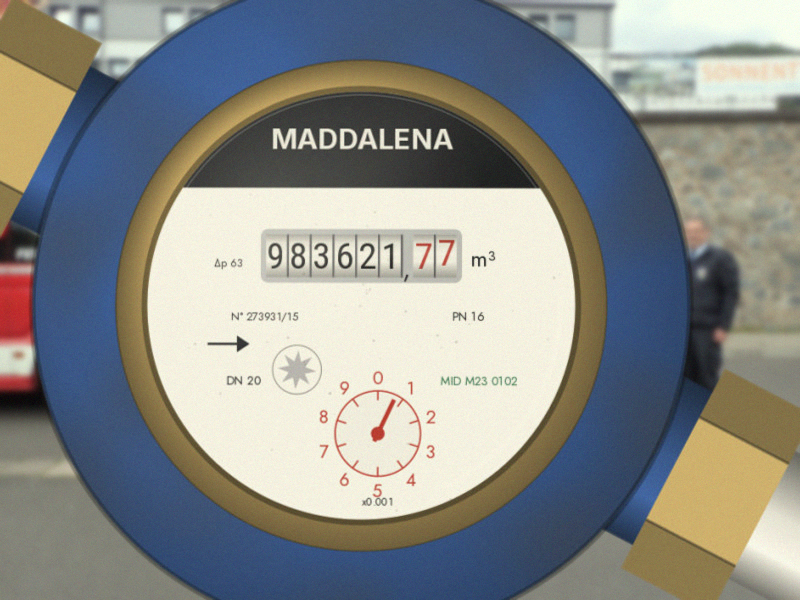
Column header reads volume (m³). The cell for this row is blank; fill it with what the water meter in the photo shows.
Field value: 983621.770 m³
